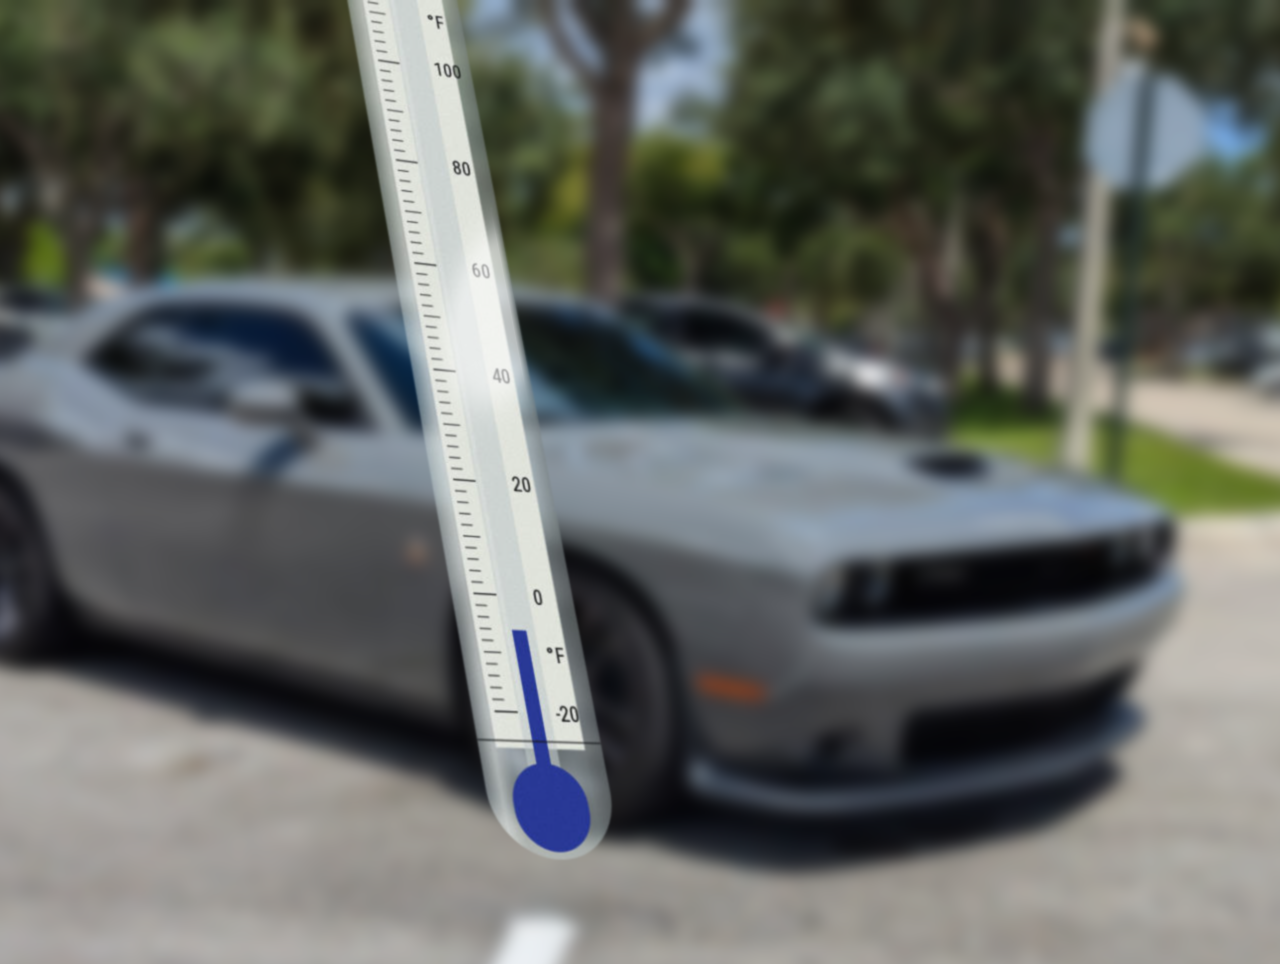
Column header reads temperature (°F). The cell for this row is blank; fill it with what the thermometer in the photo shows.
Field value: -6 °F
